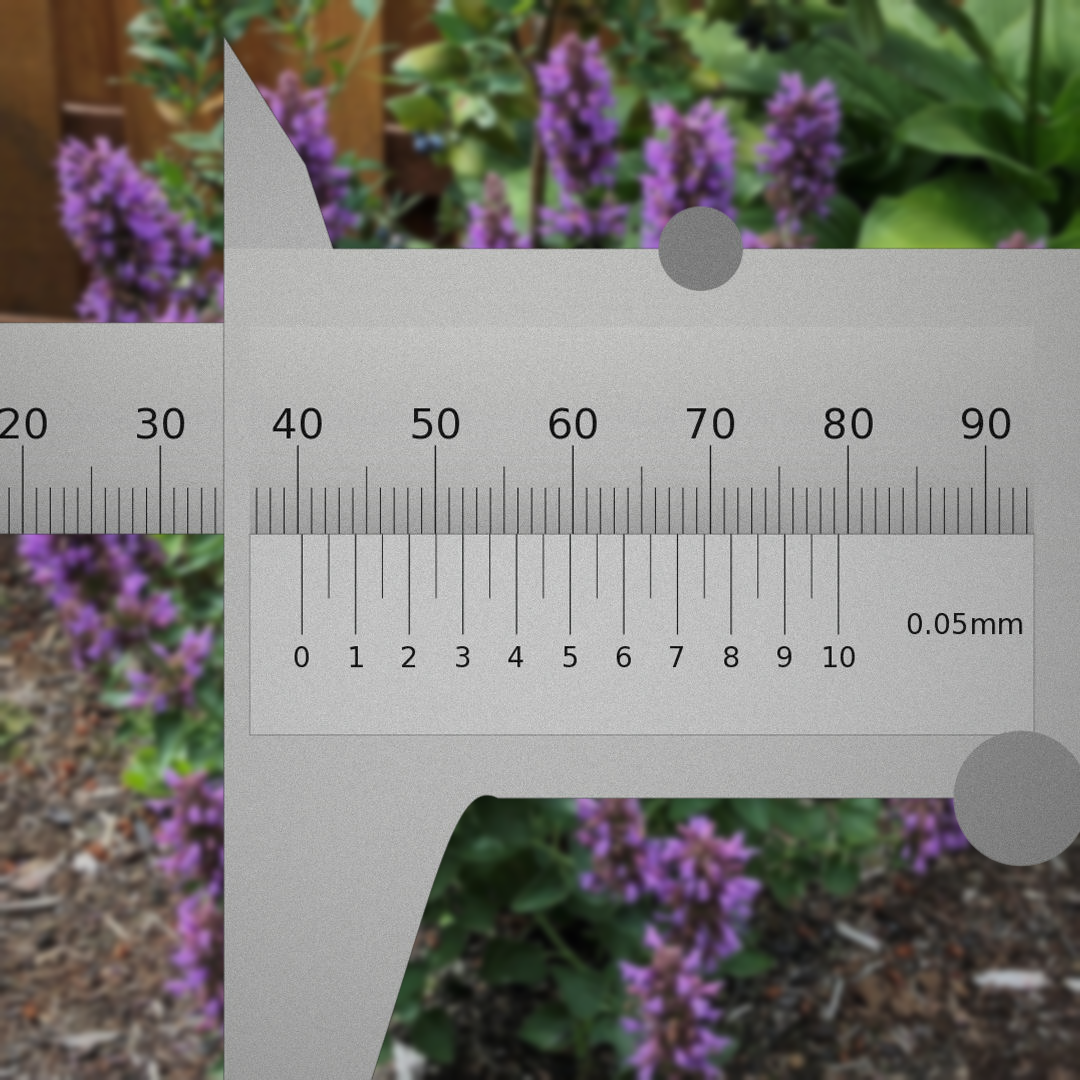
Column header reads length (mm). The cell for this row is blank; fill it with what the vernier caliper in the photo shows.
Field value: 40.3 mm
